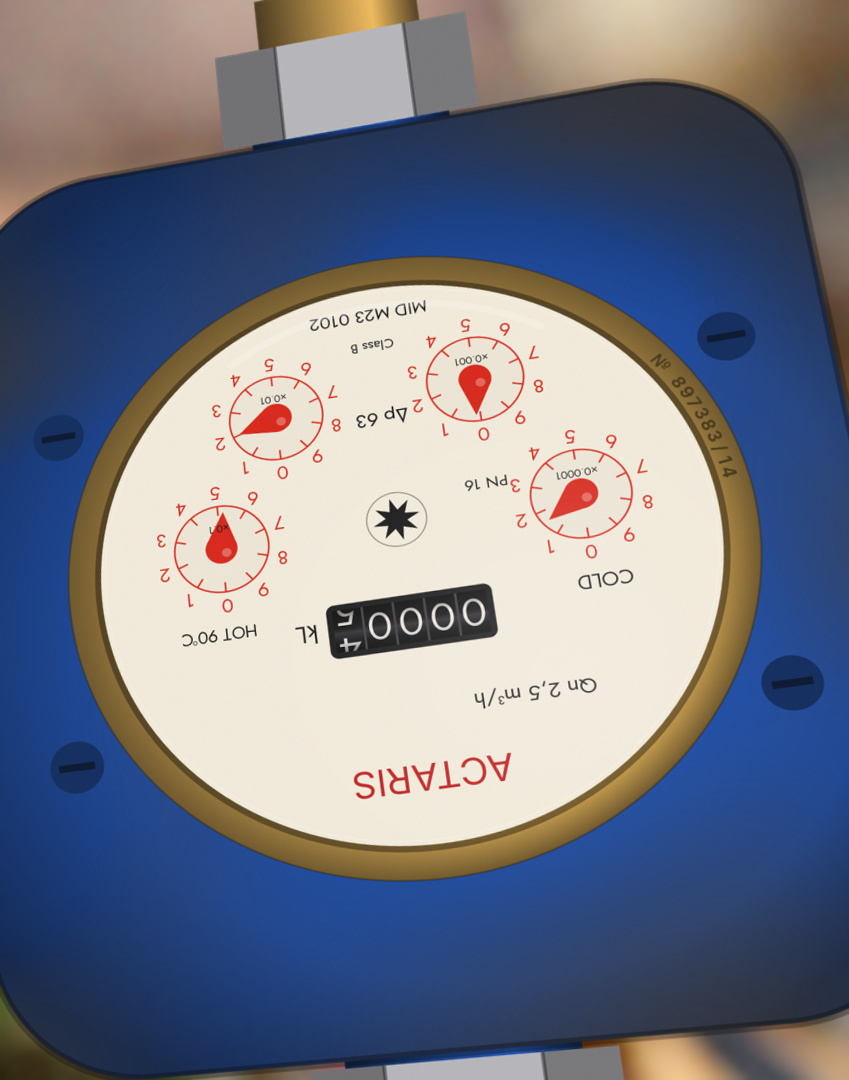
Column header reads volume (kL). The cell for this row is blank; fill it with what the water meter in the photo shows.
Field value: 4.5201 kL
